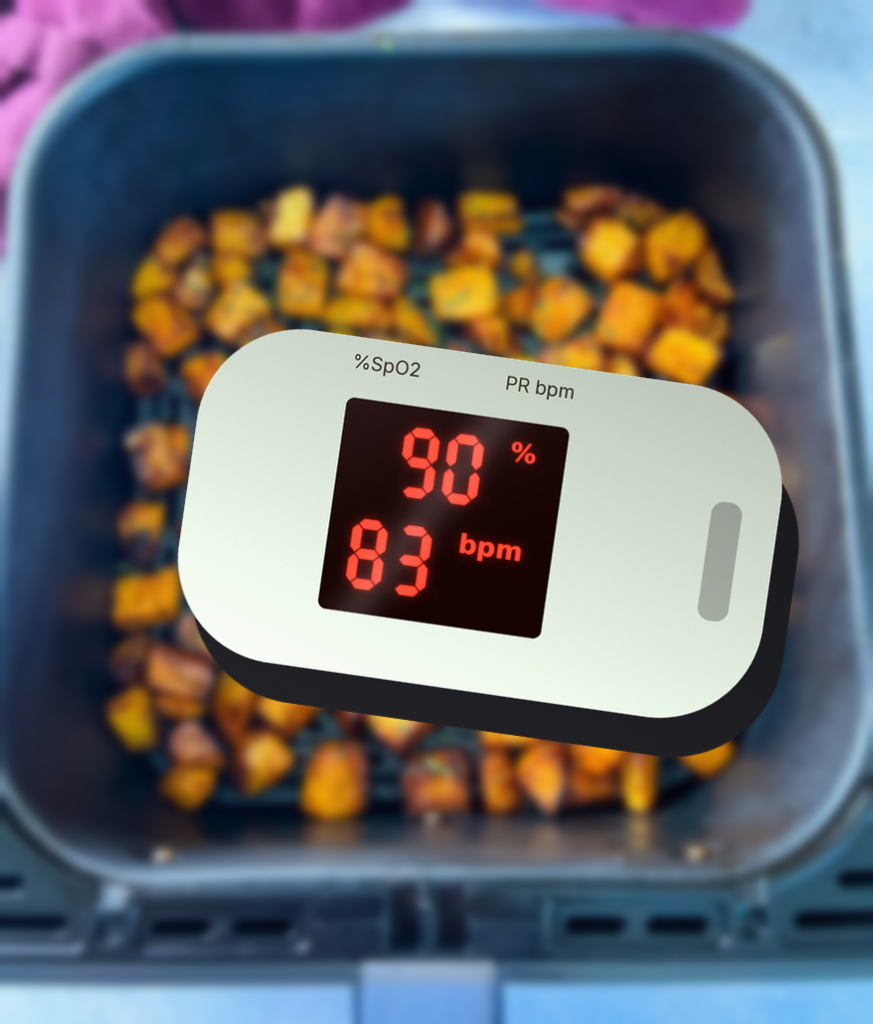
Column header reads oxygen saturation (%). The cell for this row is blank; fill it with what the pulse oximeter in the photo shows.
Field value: 90 %
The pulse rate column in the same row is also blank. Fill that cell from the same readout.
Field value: 83 bpm
